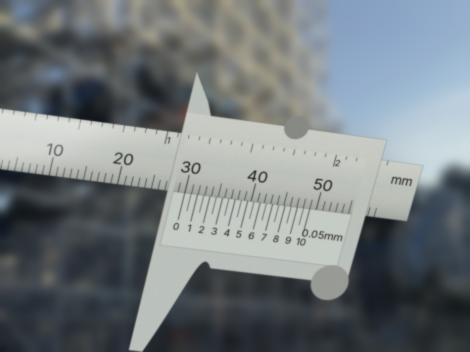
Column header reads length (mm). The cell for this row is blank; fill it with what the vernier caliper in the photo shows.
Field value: 30.0 mm
